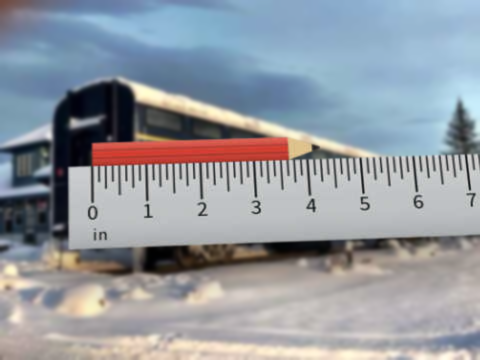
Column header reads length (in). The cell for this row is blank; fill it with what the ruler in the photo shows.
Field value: 4.25 in
